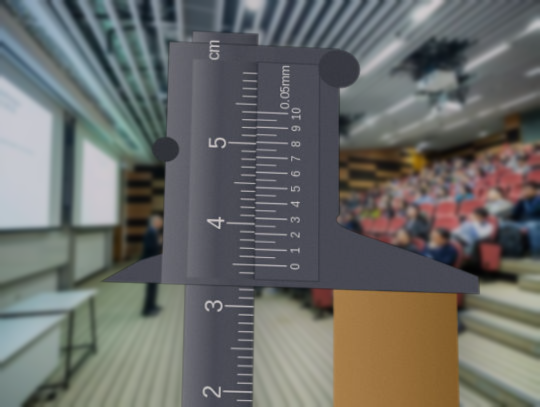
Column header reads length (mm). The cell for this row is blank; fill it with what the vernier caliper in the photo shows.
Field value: 35.0 mm
